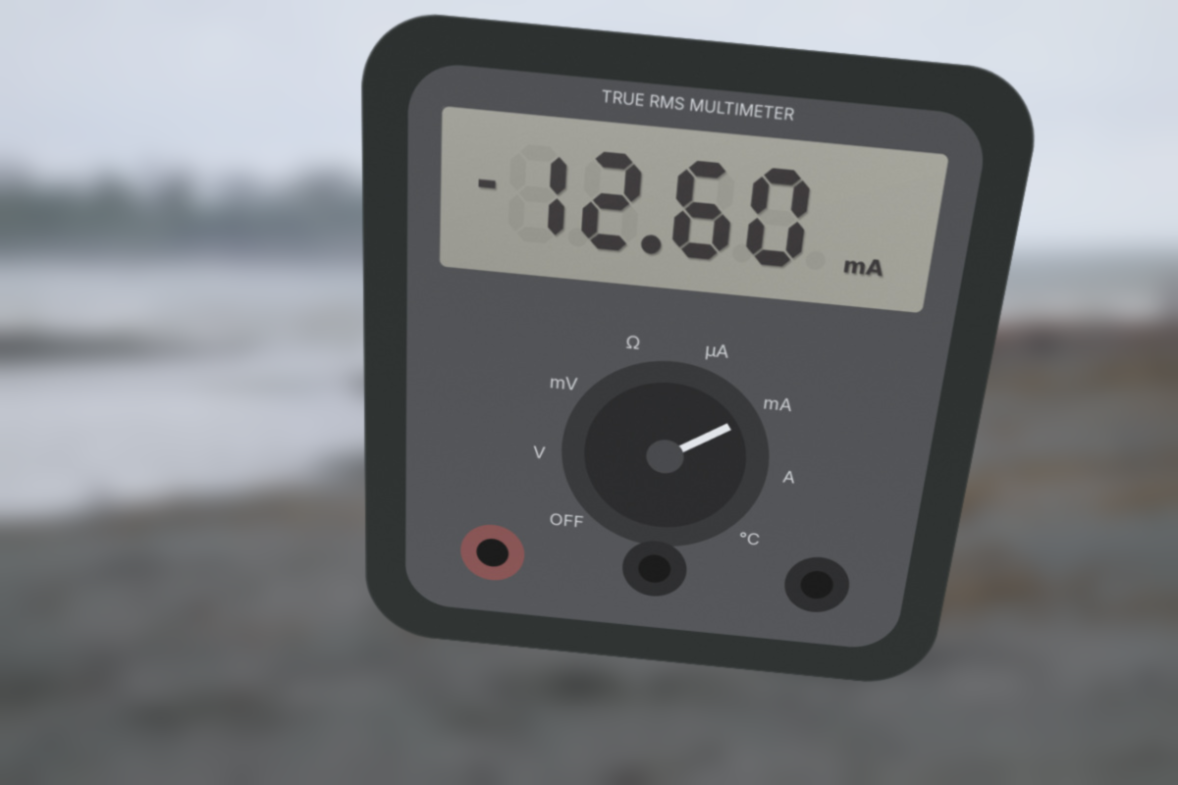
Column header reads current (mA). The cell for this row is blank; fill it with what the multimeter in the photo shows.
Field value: -12.60 mA
